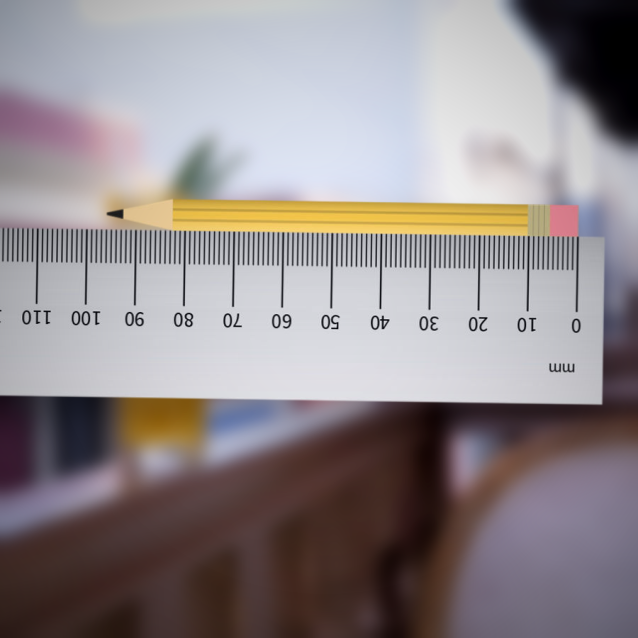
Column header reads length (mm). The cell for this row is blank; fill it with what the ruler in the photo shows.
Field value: 96 mm
